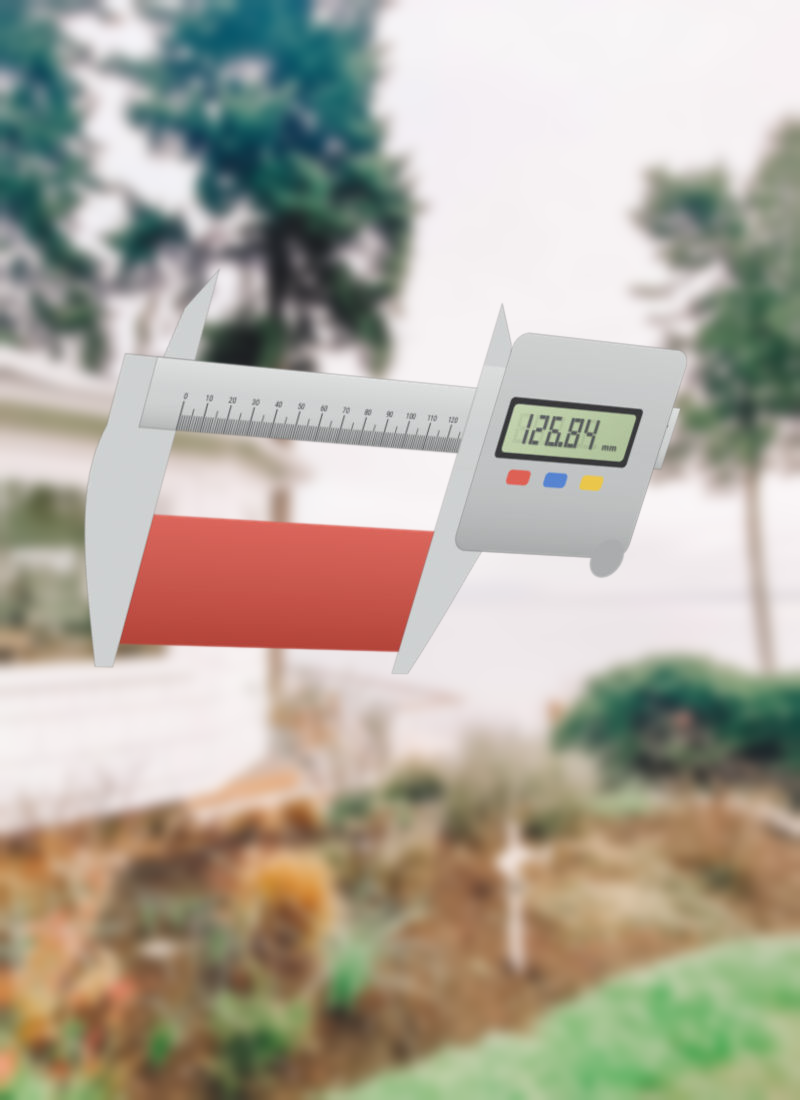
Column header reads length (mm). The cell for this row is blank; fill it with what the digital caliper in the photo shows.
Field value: 126.84 mm
